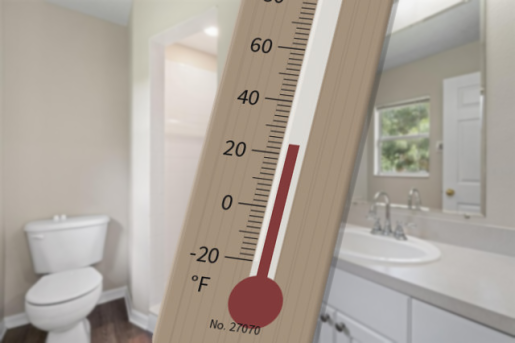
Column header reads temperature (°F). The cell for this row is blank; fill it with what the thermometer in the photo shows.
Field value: 24 °F
